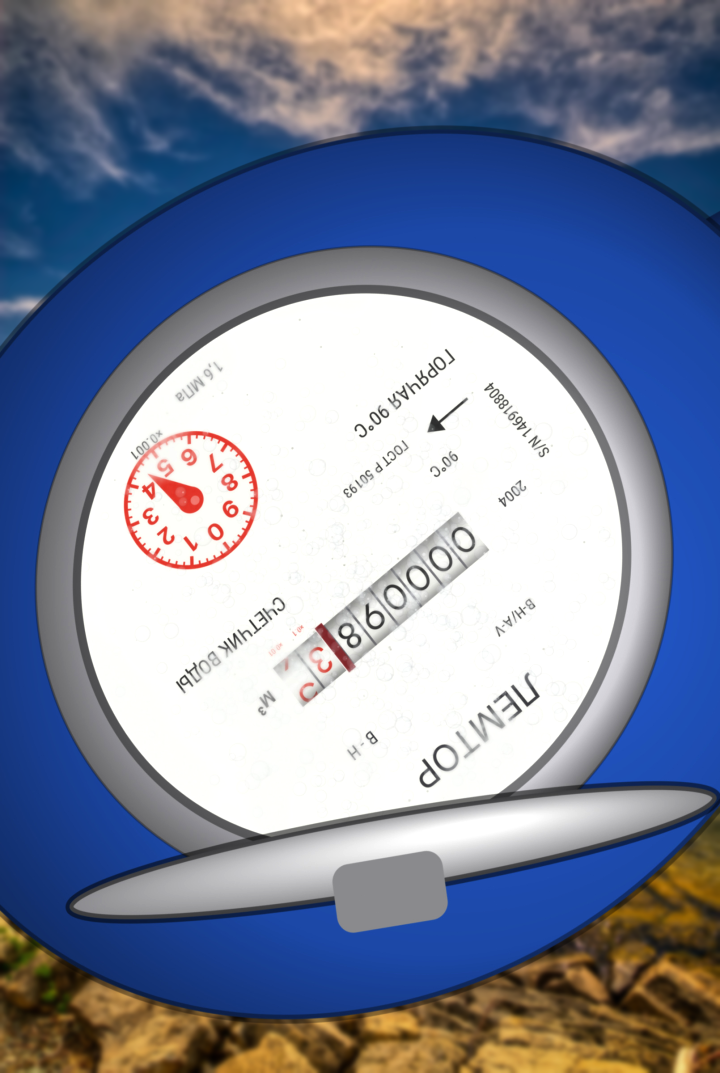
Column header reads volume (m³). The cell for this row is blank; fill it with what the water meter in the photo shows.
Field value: 98.354 m³
